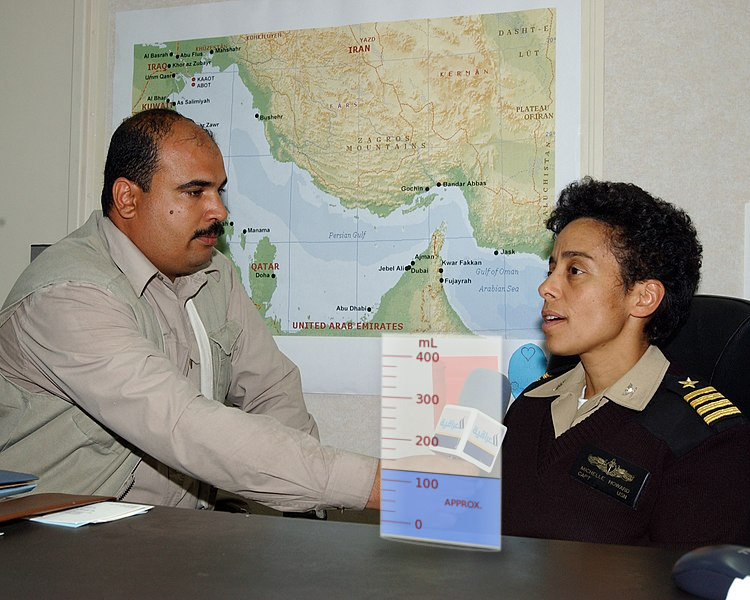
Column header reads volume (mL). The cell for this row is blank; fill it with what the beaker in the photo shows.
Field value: 125 mL
